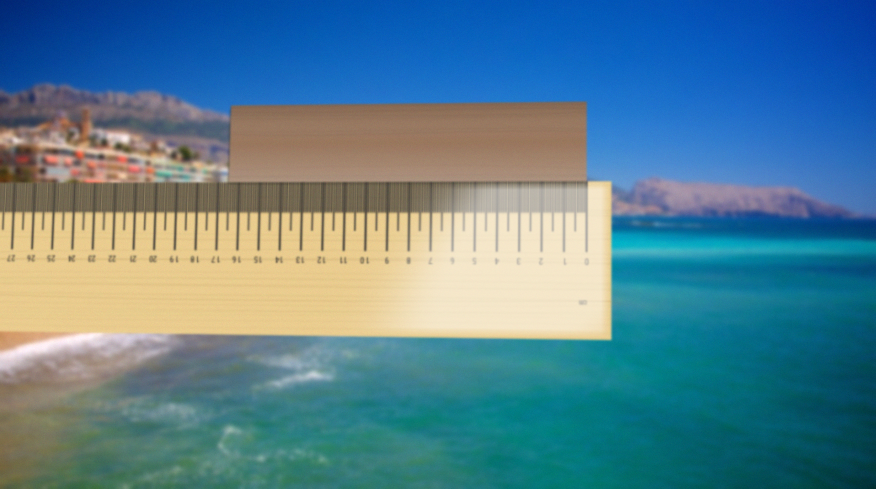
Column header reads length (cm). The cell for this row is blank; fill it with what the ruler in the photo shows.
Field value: 16.5 cm
